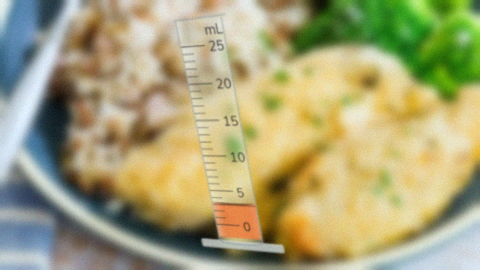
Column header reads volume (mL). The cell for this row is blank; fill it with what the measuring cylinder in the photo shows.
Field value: 3 mL
